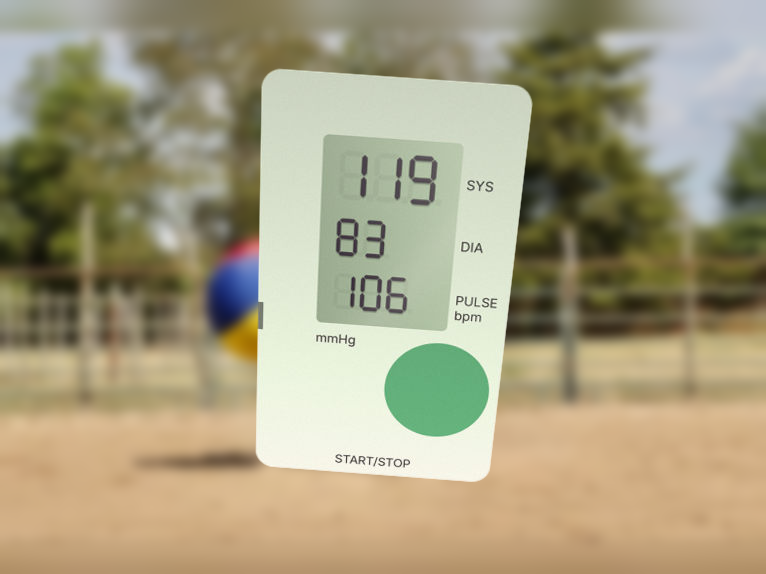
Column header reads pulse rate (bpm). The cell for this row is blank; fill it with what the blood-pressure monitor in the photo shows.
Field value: 106 bpm
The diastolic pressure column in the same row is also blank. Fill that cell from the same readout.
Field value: 83 mmHg
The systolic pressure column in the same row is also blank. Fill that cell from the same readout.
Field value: 119 mmHg
